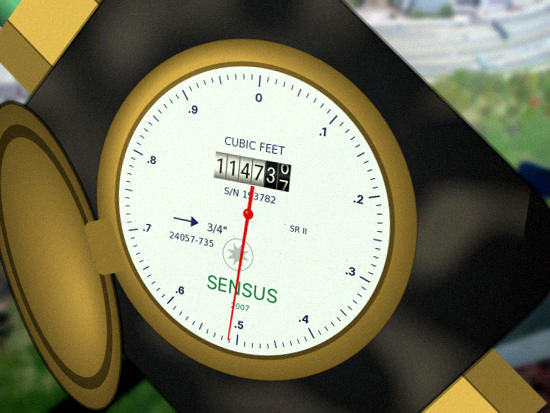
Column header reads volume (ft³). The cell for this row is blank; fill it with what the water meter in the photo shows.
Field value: 114736.51 ft³
